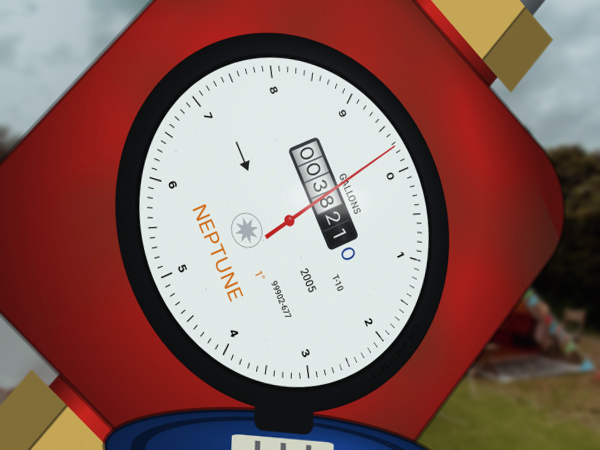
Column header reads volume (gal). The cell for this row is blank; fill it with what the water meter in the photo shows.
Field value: 38209.7 gal
